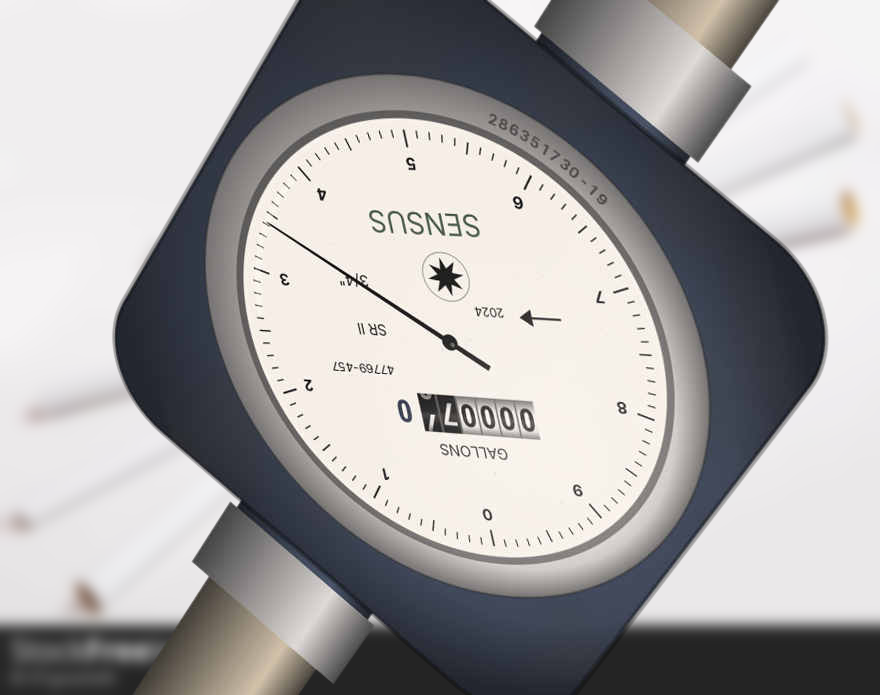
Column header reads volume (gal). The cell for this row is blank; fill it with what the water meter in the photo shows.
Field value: 773.4 gal
